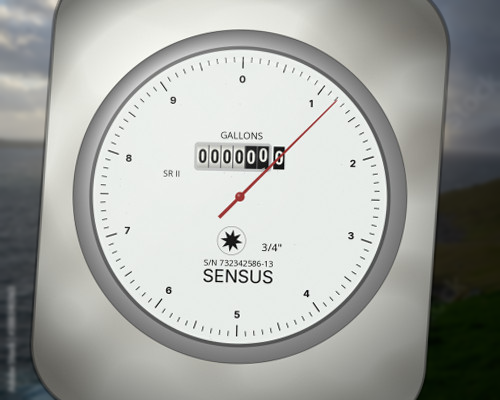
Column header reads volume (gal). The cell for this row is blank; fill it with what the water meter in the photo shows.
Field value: 1.2 gal
